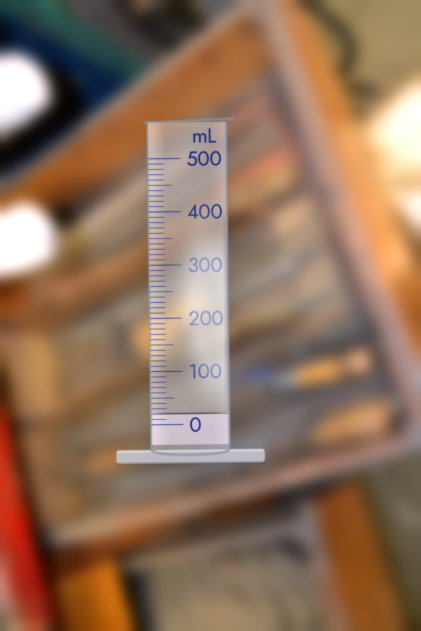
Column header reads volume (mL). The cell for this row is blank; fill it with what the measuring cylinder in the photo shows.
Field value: 20 mL
